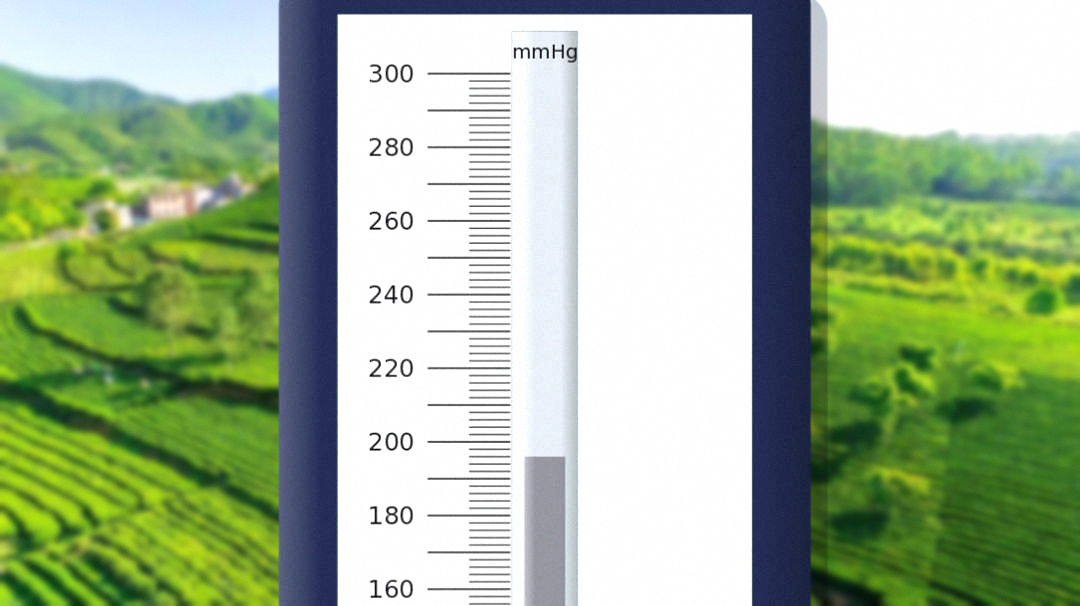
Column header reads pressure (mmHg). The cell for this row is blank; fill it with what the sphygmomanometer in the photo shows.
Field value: 196 mmHg
